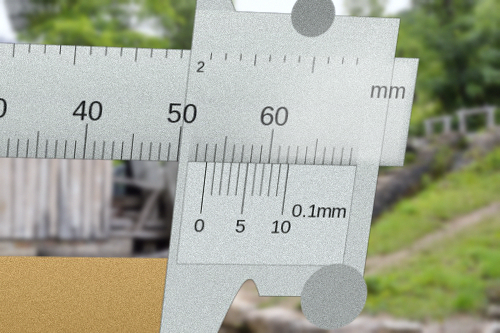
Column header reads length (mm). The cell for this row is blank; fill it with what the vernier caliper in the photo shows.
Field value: 53.2 mm
